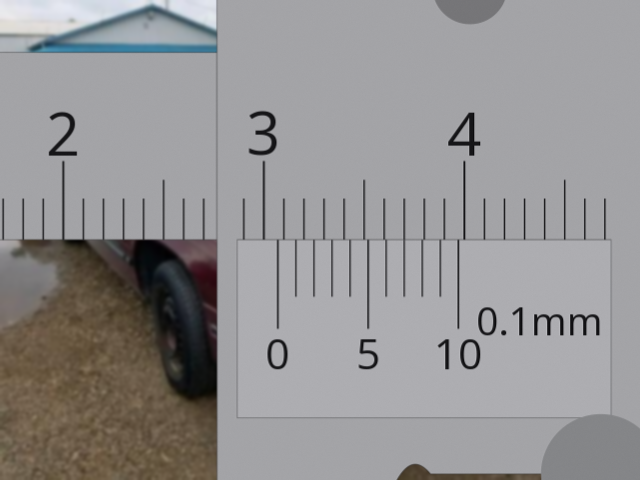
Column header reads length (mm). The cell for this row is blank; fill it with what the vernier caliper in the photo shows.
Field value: 30.7 mm
